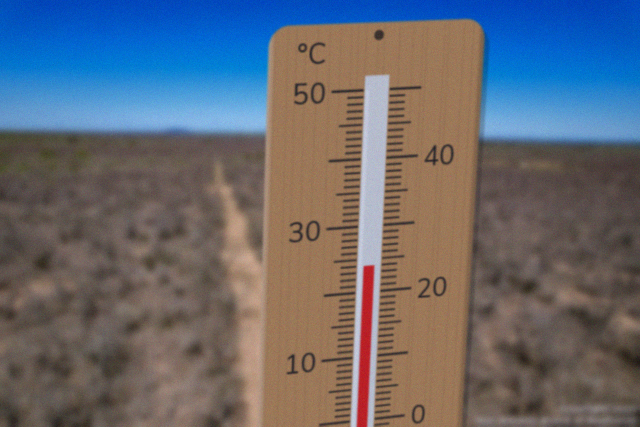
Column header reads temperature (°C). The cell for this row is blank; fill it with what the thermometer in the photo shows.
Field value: 24 °C
